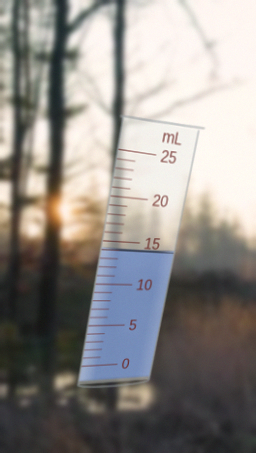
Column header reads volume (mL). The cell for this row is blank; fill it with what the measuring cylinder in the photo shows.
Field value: 14 mL
